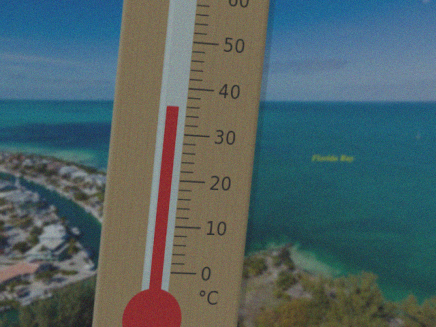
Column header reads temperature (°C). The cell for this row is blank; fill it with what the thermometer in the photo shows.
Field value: 36 °C
